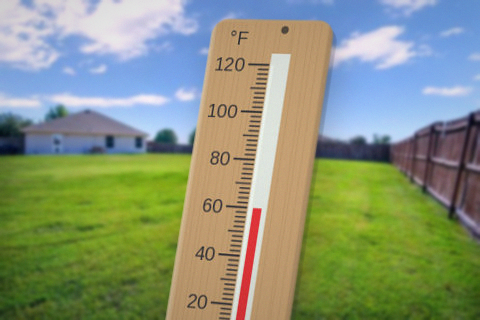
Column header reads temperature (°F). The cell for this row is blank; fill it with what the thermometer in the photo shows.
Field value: 60 °F
